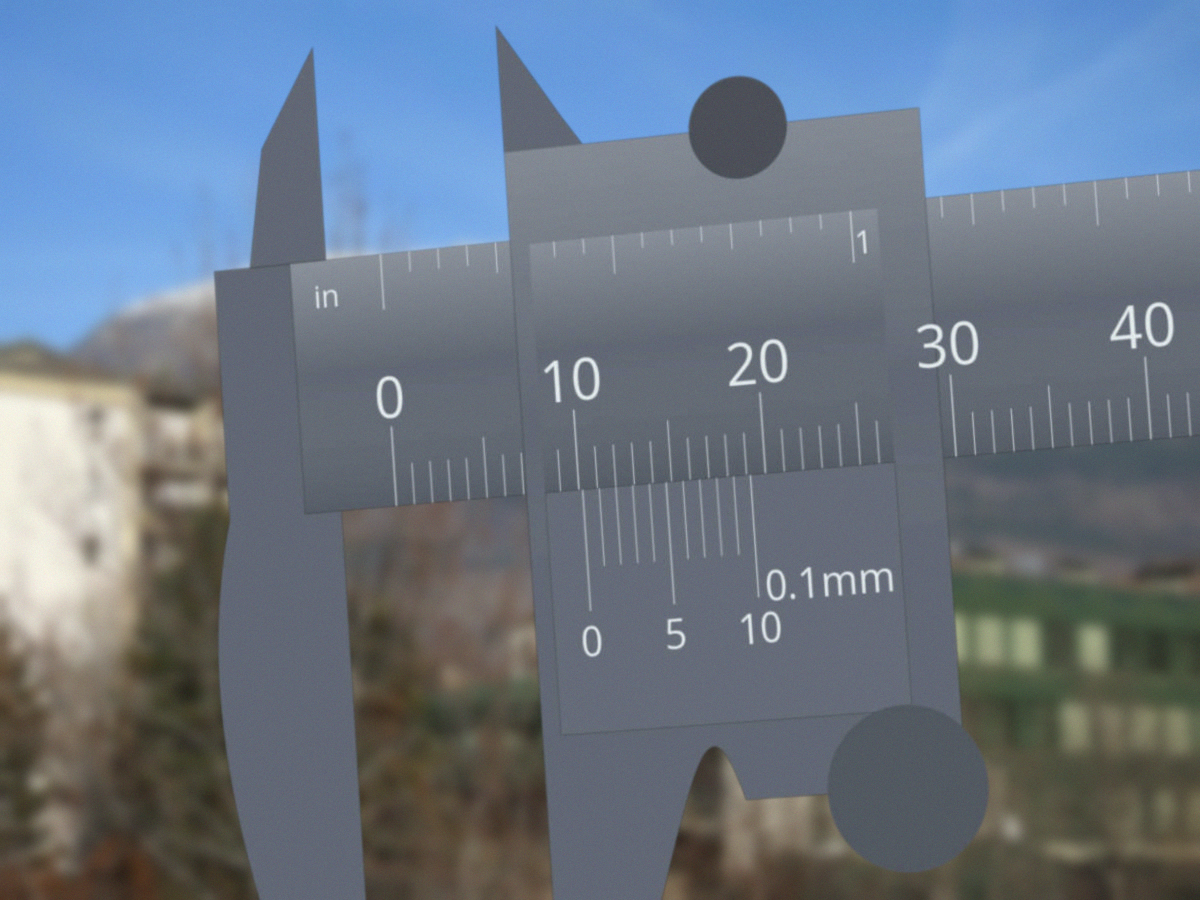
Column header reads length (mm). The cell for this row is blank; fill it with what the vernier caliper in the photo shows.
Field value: 10.2 mm
